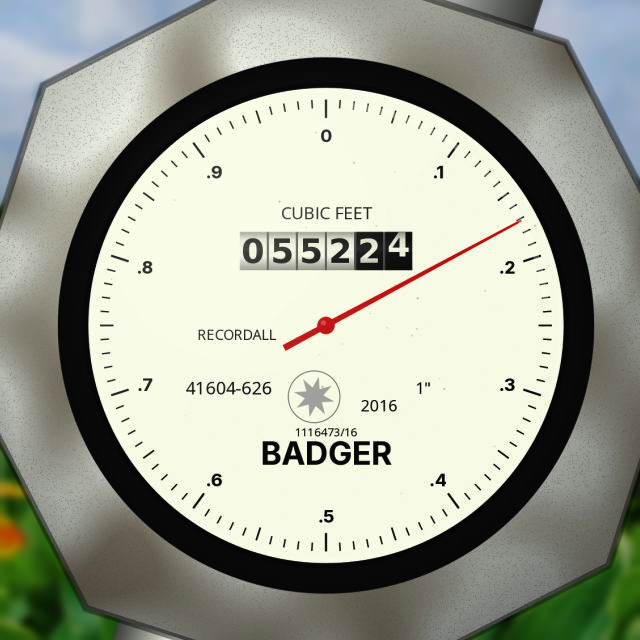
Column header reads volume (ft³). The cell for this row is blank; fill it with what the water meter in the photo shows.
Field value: 55224.17 ft³
